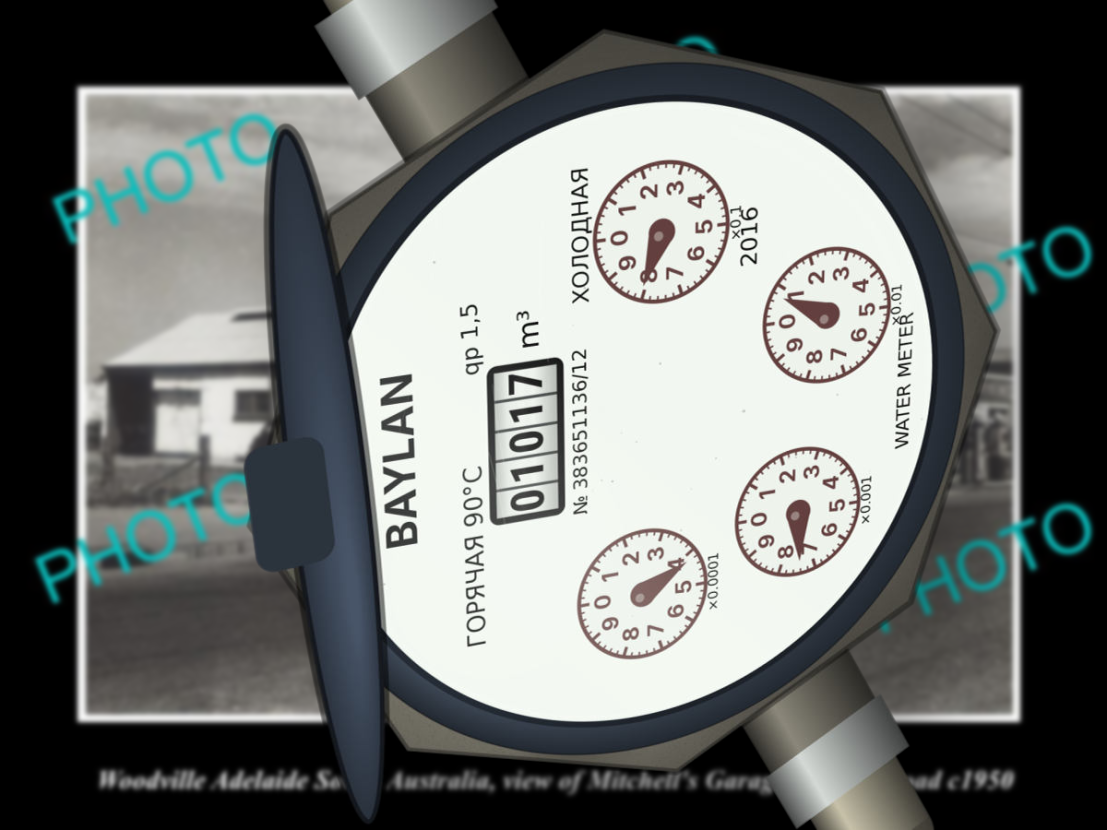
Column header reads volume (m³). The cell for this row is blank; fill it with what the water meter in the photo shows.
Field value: 1017.8074 m³
